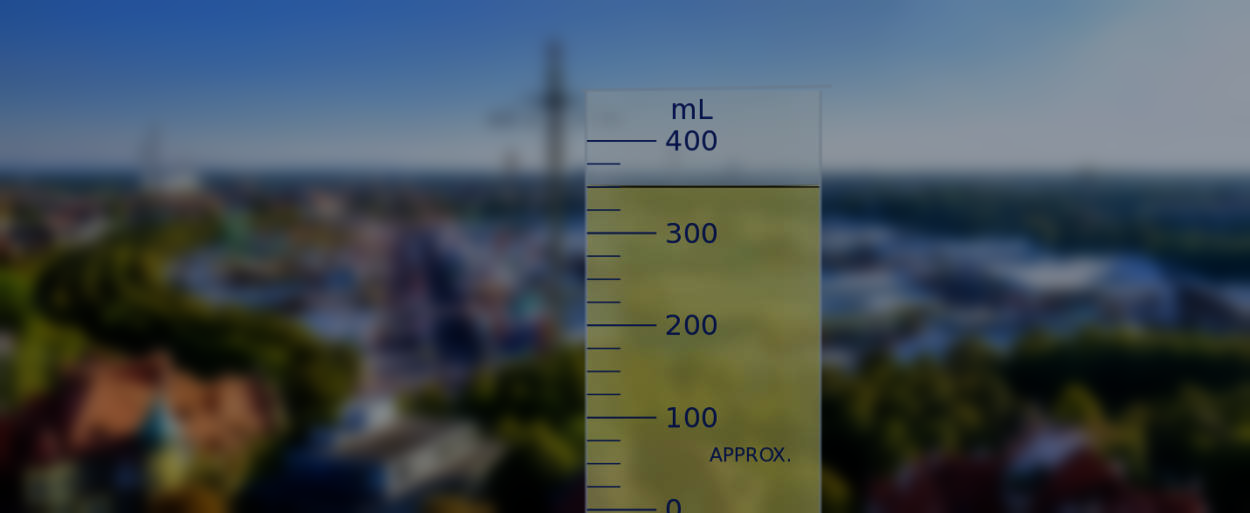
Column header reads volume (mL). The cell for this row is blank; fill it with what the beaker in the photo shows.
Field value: 350 mL
